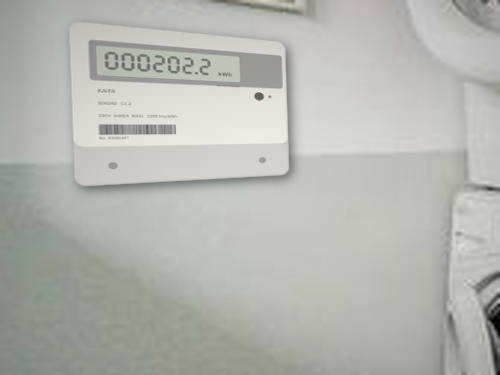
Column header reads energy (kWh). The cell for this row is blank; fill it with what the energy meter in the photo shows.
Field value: 202.2 kWh
